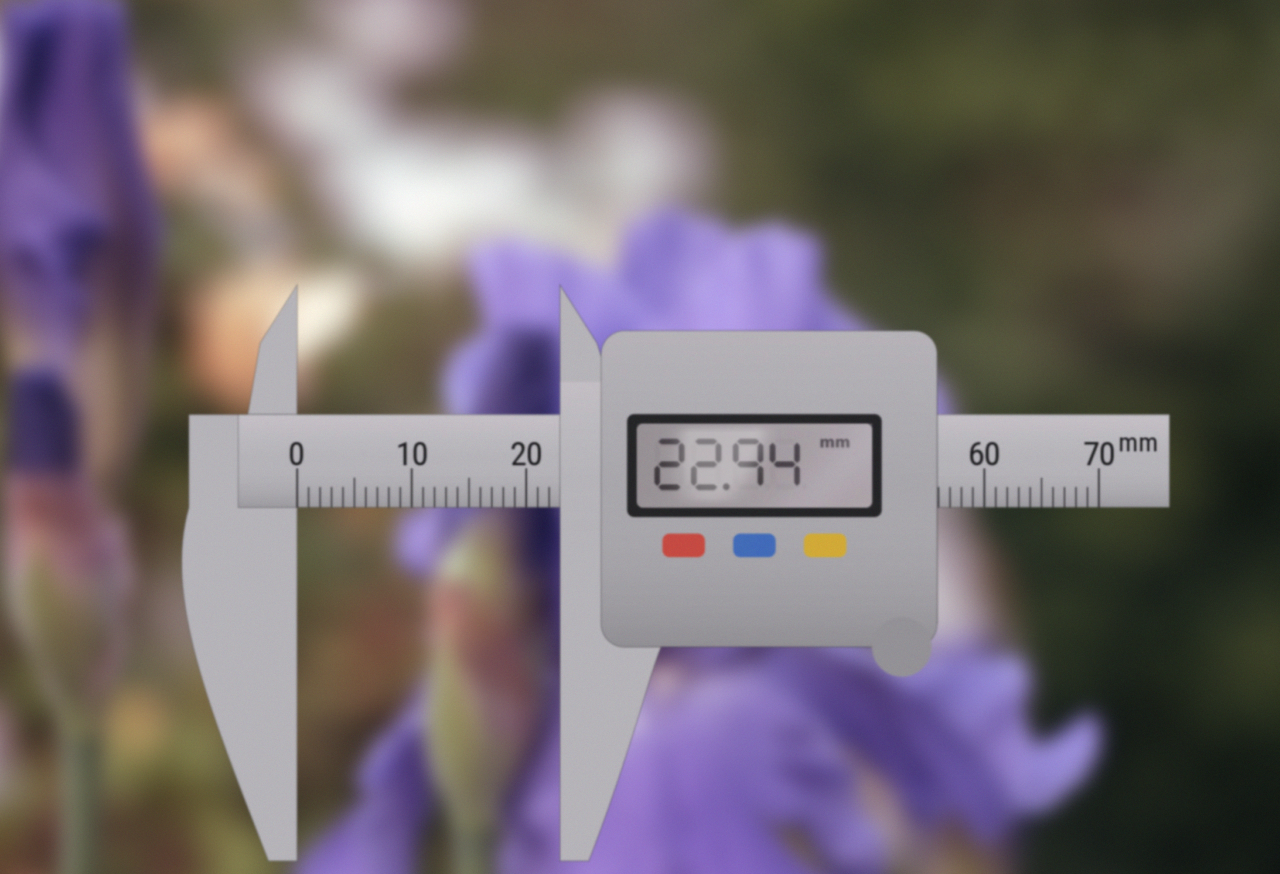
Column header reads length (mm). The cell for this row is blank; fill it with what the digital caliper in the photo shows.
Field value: 22.94 mm
